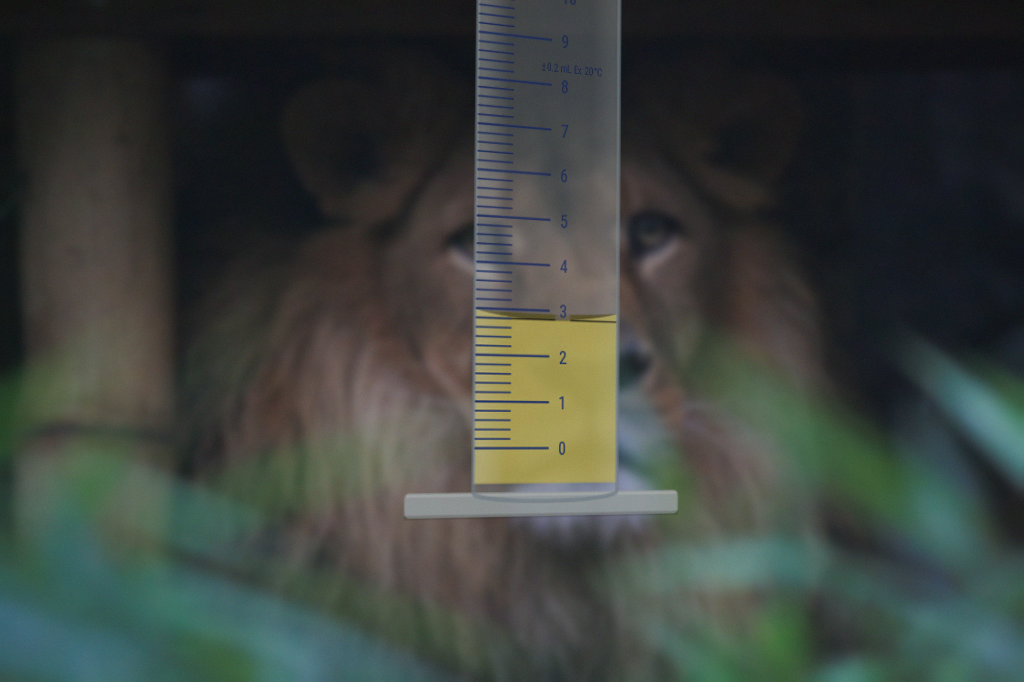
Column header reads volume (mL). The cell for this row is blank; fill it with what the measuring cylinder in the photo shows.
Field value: 2.8 mL
